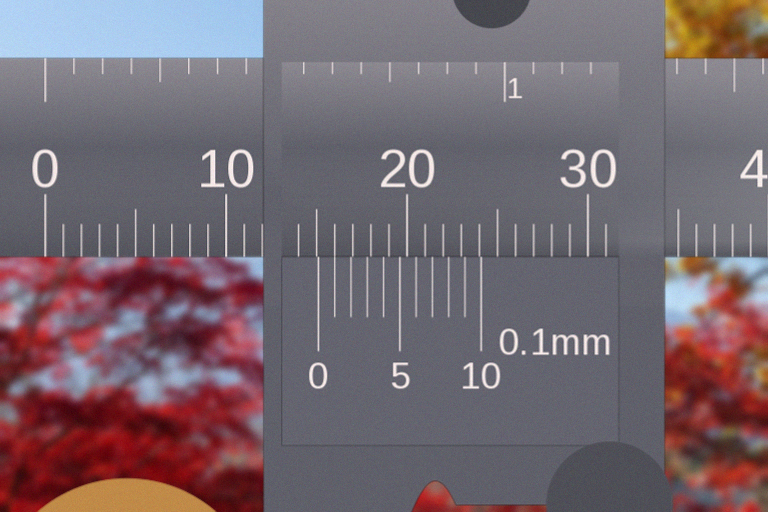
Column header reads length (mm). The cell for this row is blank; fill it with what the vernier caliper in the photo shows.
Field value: 15.1 mm
